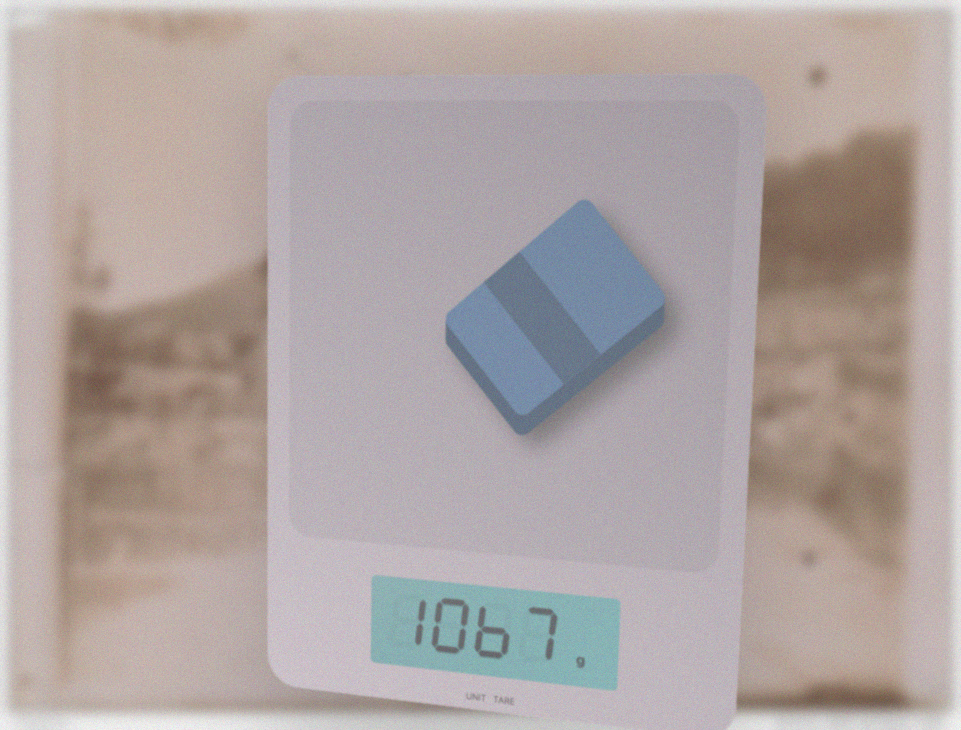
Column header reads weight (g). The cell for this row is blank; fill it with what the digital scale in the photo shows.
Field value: 1067 g
